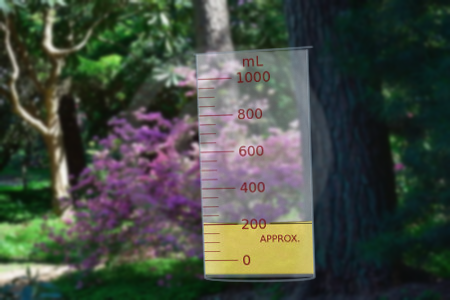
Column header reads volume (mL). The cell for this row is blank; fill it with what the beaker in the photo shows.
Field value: 200 mL
